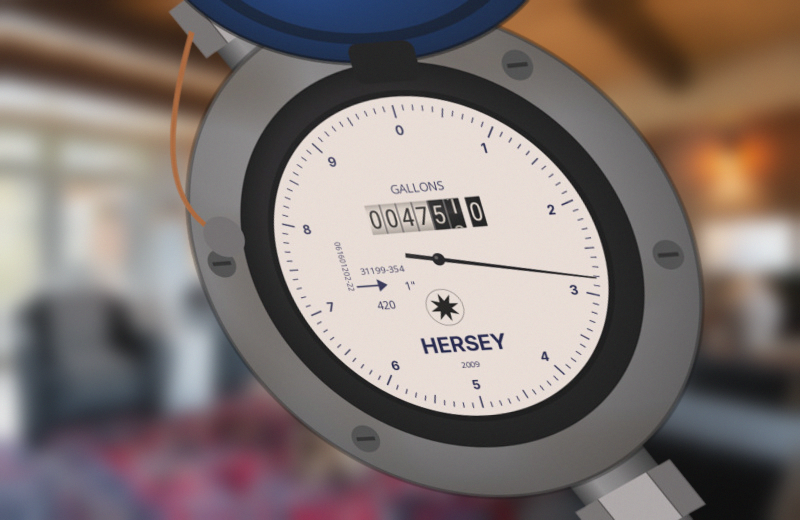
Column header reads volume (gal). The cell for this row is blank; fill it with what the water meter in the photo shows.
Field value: 47512.8 gal
